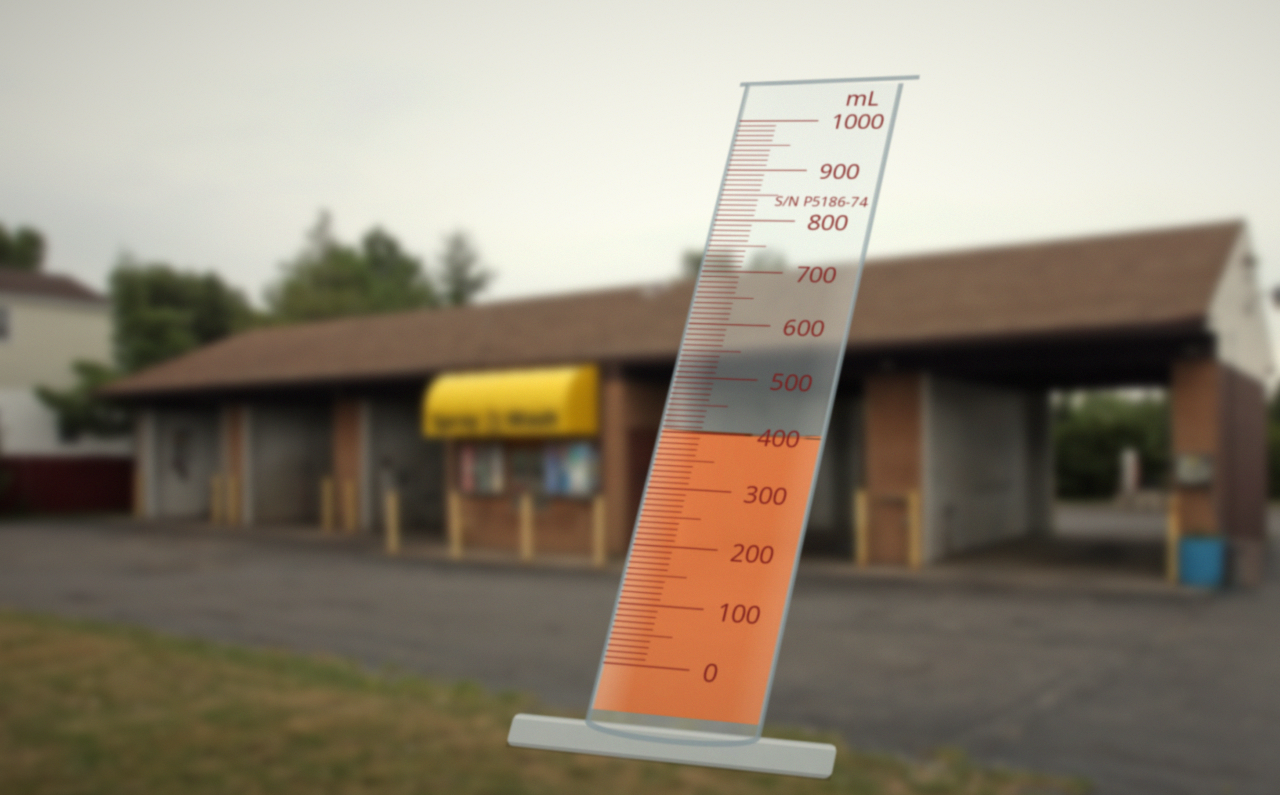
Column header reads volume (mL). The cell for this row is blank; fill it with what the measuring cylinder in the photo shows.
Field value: 400 mL
